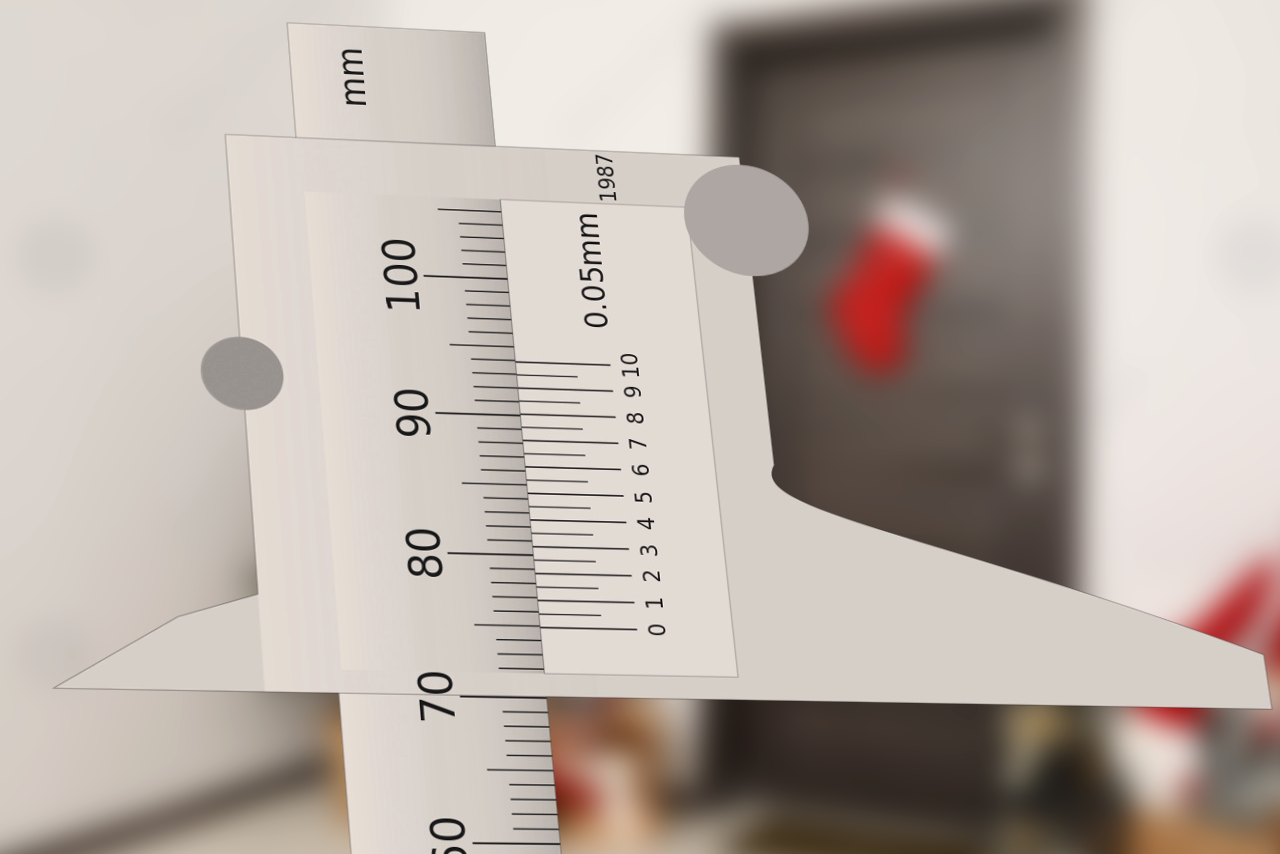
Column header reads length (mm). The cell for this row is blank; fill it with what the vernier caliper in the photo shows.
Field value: 74.9 mm
